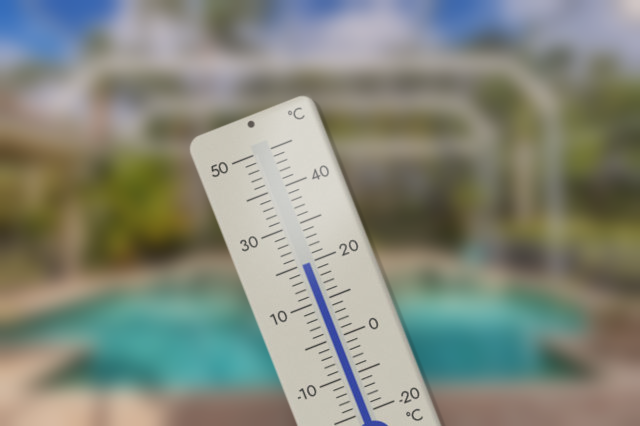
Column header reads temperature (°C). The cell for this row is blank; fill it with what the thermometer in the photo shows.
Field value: 20 °C
